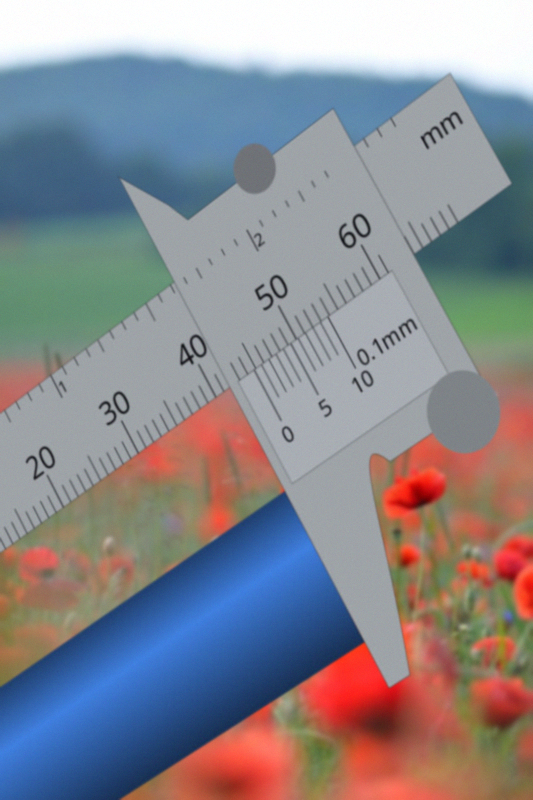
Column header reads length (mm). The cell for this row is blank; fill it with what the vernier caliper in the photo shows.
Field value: 44.8 mm
